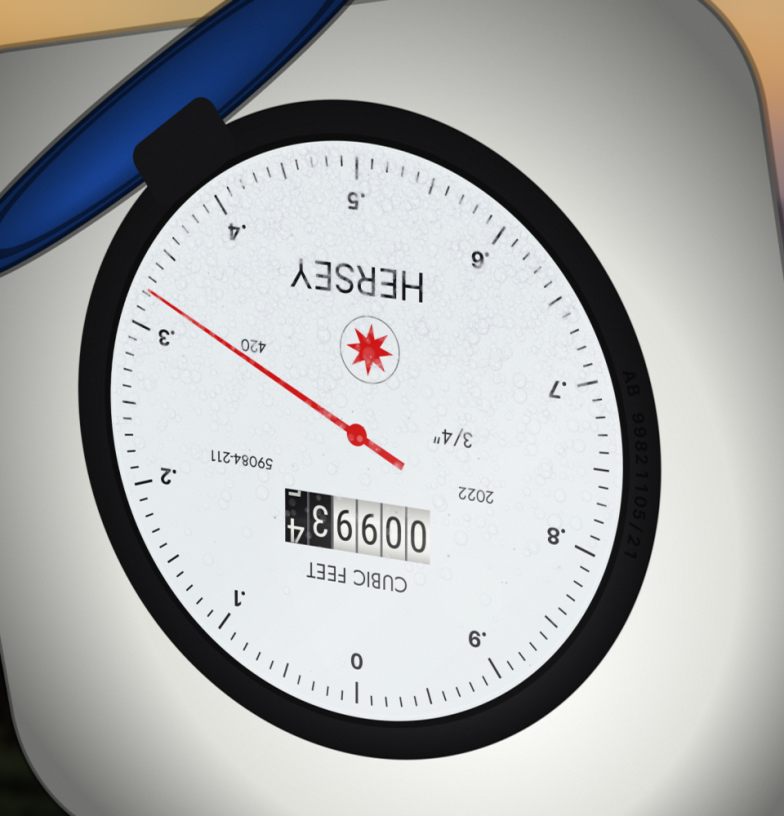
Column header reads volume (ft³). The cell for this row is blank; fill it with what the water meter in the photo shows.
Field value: 9934.32 ft³
